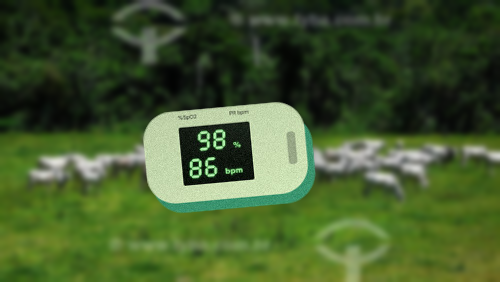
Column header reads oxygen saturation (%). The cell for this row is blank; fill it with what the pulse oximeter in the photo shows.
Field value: 98 %
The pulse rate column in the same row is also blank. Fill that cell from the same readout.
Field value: 86 bpm
